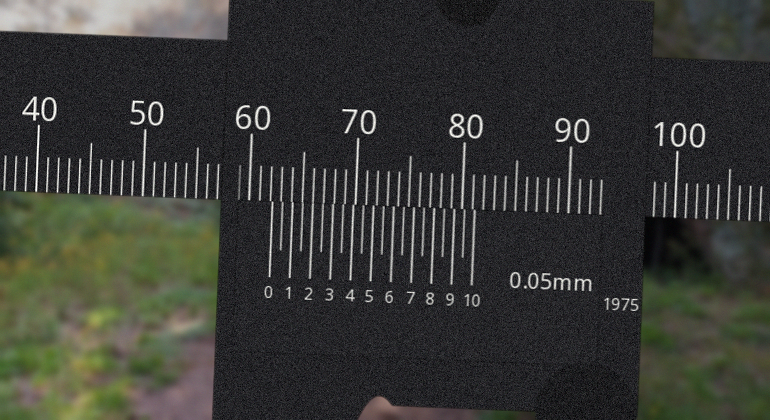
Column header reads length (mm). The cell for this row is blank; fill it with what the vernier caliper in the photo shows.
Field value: 62.2 mm
